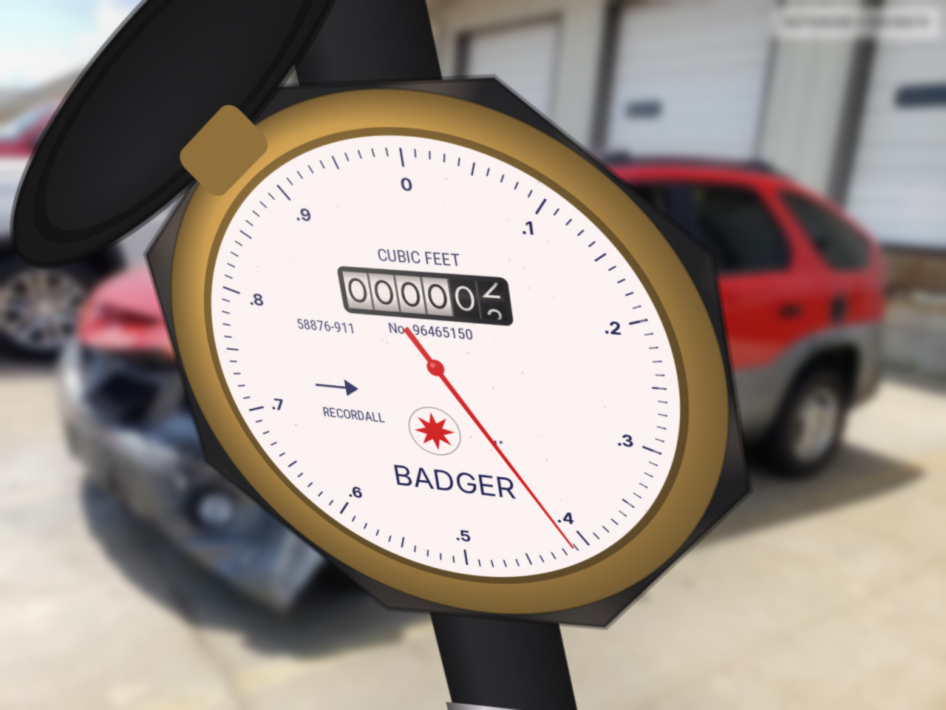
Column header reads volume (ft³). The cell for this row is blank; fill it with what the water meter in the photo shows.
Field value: 2.41 ft³
